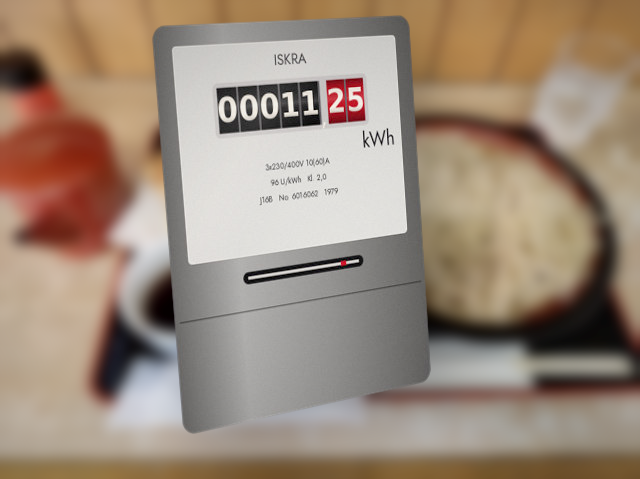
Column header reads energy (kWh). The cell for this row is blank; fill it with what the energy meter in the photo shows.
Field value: 11.25 kWh
